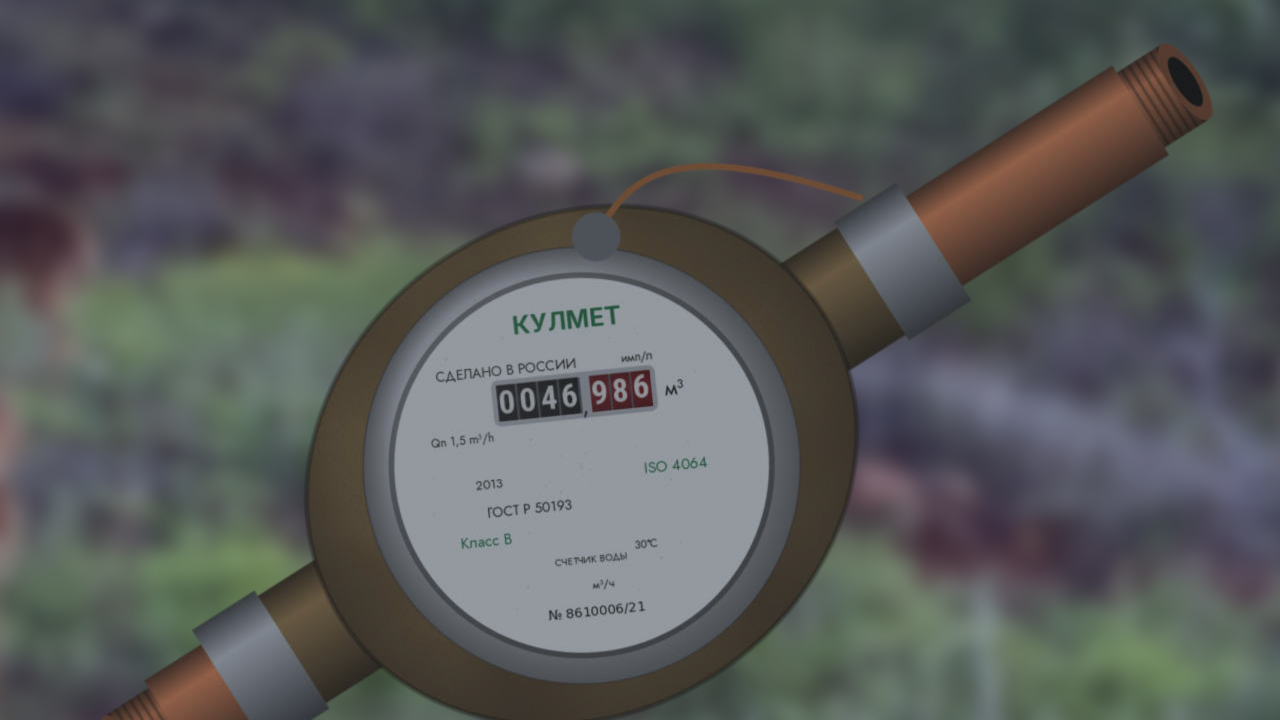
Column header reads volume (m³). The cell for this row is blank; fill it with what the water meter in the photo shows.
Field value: 46.986 m³
